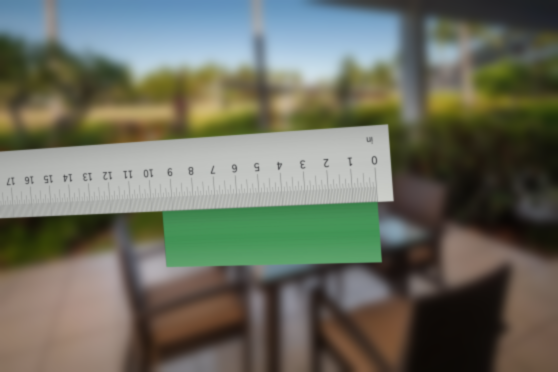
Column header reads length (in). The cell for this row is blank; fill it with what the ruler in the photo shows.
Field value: 9.5 in
